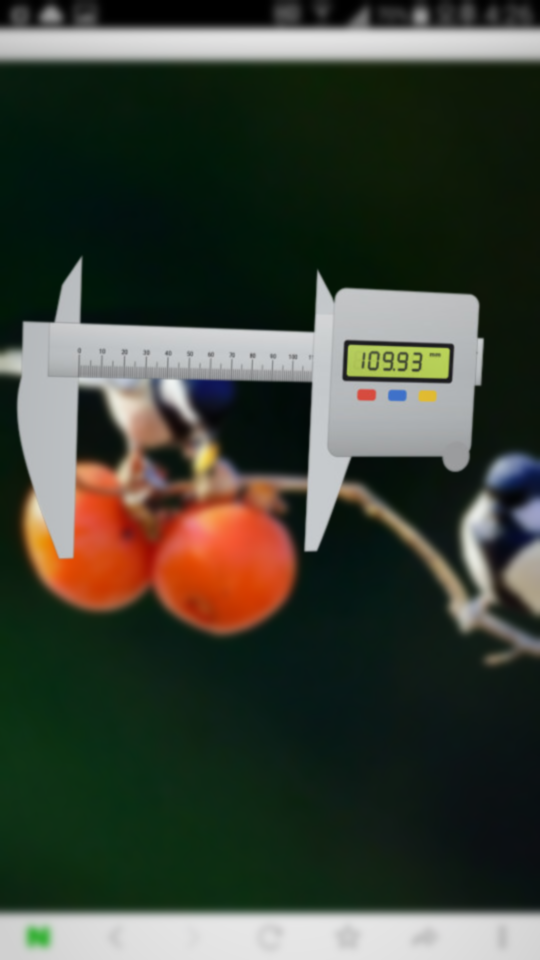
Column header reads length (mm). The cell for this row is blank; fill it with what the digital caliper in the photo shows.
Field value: 109.93 mm
